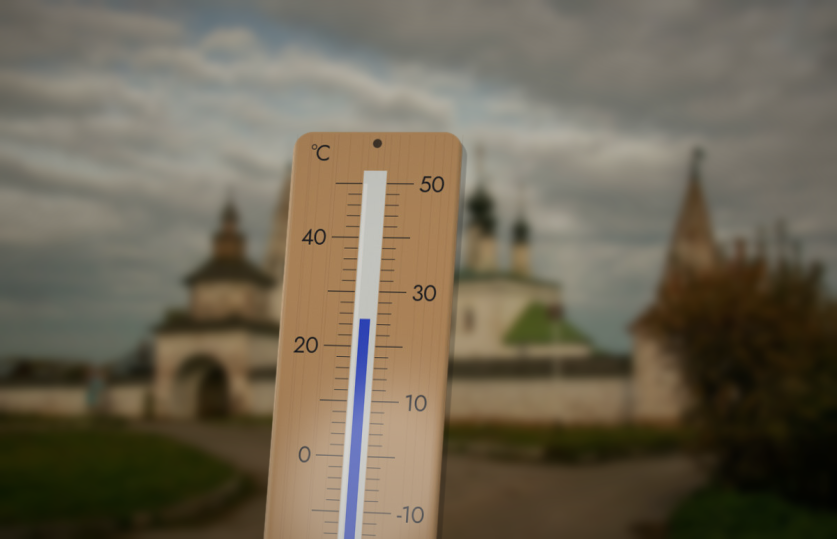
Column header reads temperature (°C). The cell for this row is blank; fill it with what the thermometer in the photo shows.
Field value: 25 °C
